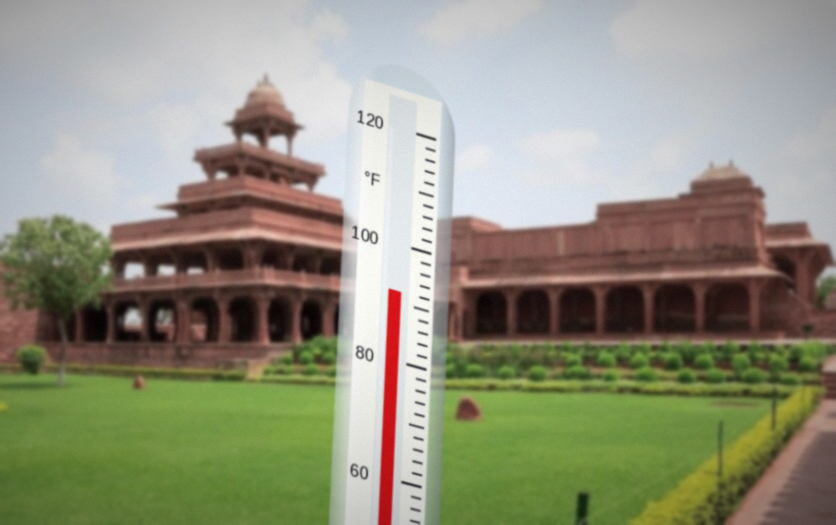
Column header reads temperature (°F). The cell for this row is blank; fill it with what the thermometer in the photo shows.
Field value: 92 °F
